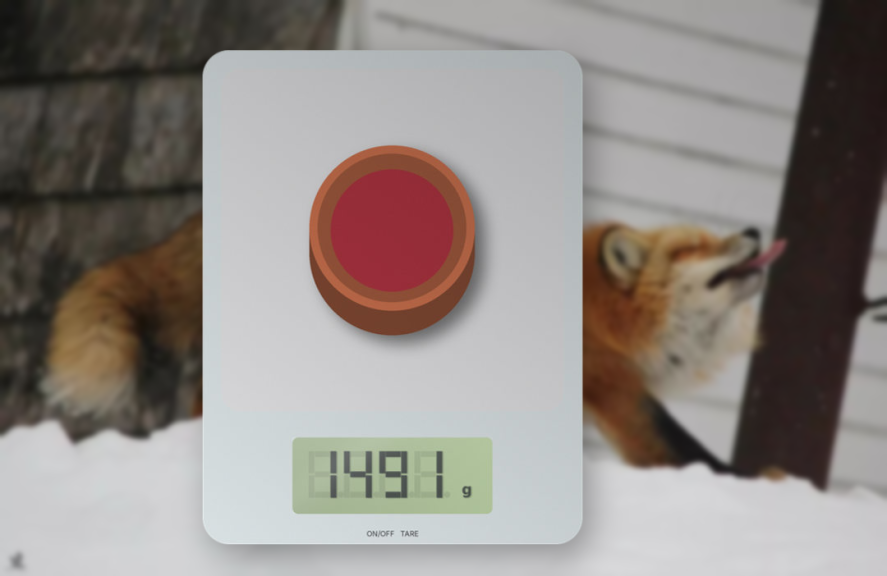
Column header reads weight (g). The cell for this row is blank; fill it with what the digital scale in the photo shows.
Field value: 1491 g
